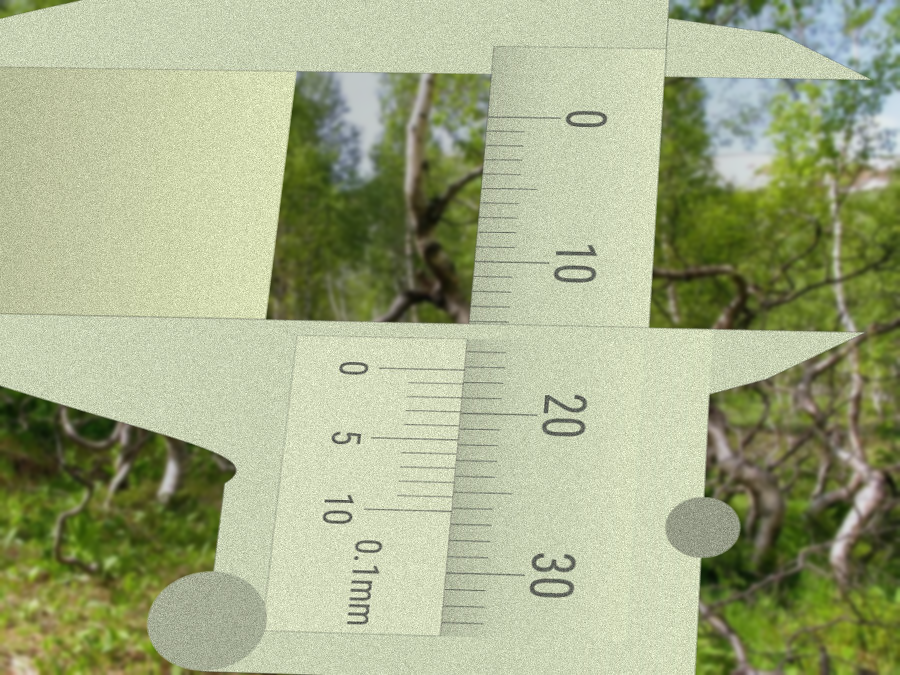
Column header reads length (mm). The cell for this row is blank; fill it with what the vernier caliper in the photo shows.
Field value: 17.2 mm
